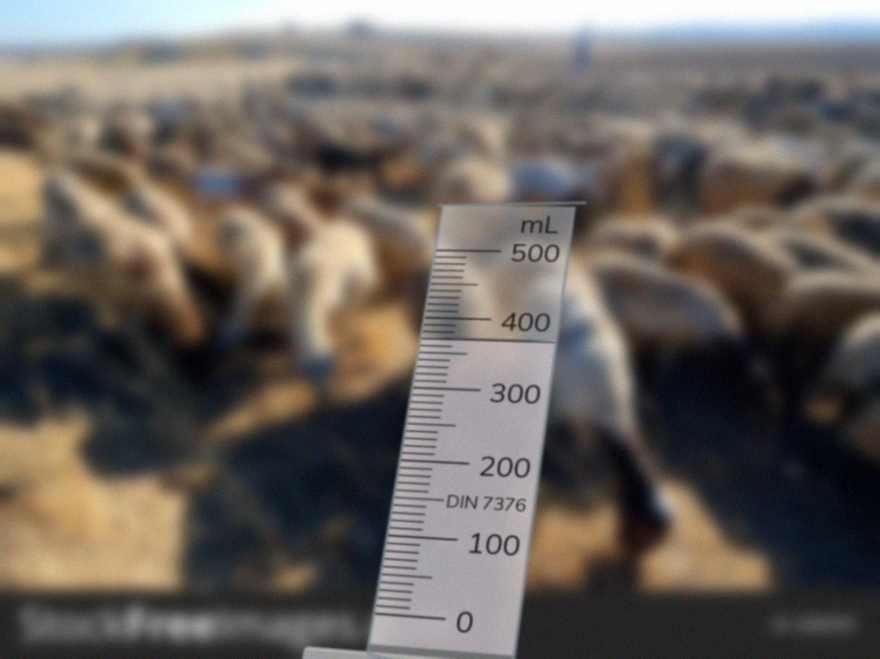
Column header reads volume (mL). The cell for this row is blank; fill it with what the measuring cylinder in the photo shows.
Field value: 370 mL
